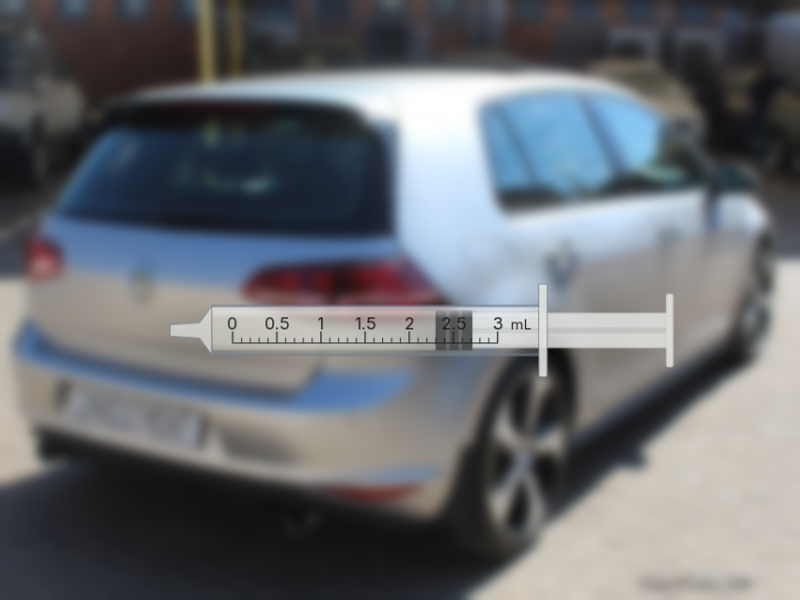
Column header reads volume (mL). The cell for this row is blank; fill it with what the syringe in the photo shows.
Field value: 2.3 mL
